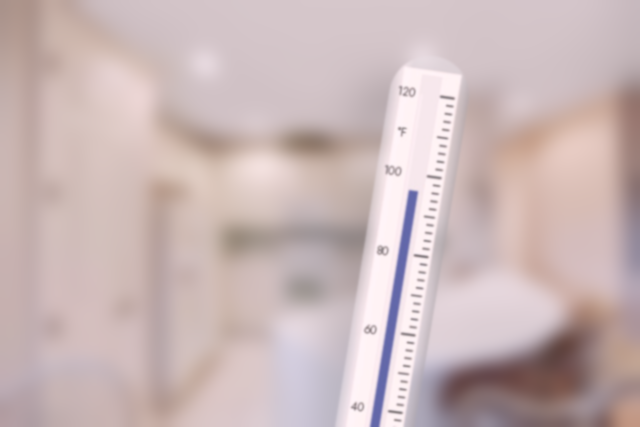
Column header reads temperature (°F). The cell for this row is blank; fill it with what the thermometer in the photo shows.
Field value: 96 °F
